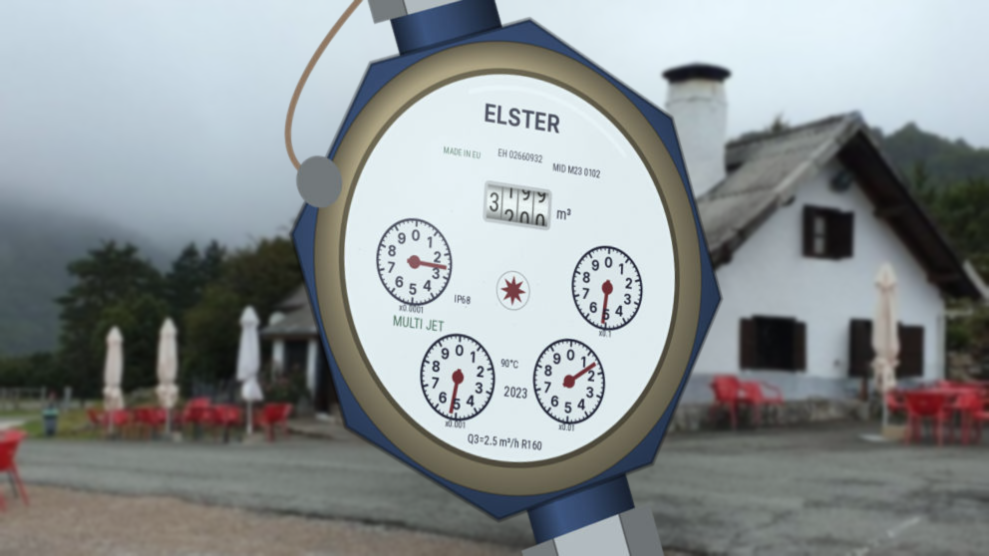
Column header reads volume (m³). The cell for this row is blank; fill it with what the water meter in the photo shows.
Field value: 3199.5152 m³
